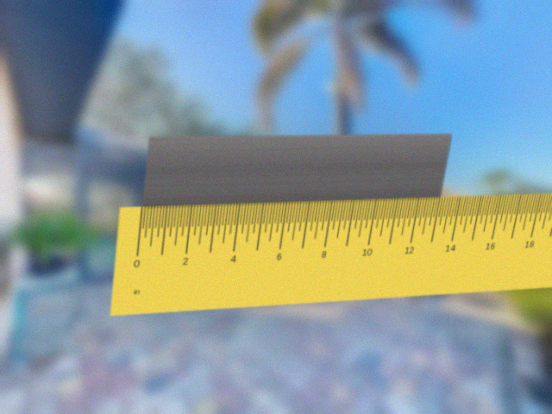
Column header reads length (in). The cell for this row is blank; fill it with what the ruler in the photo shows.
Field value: 13 in
